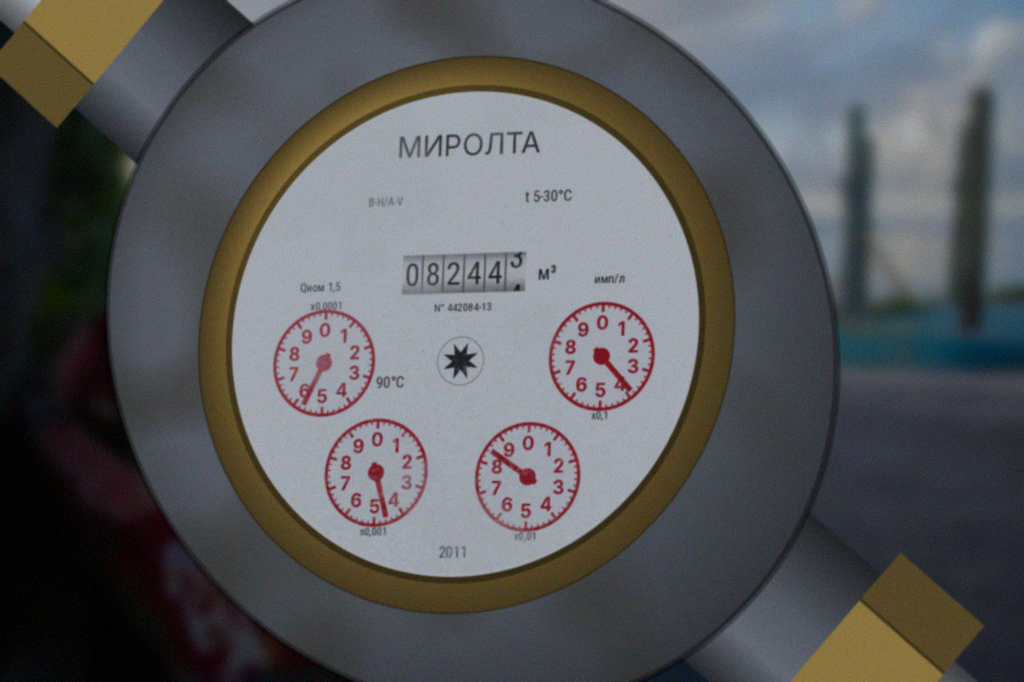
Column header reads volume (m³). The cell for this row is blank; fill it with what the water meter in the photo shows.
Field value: 82443.3845 m³
